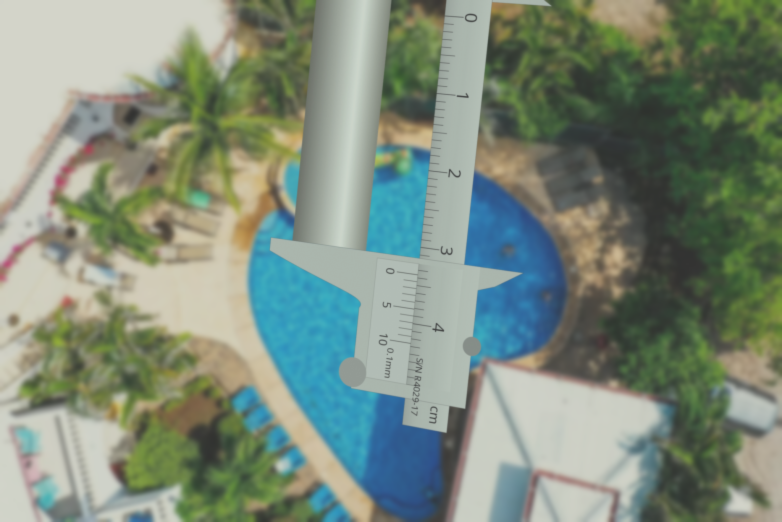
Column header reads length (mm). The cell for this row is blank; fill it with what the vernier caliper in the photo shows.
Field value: 33.6 mm
